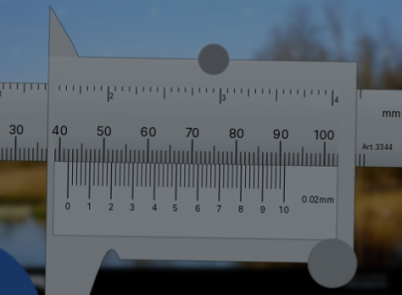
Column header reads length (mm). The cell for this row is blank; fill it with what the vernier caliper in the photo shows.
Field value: 42.0 mm
